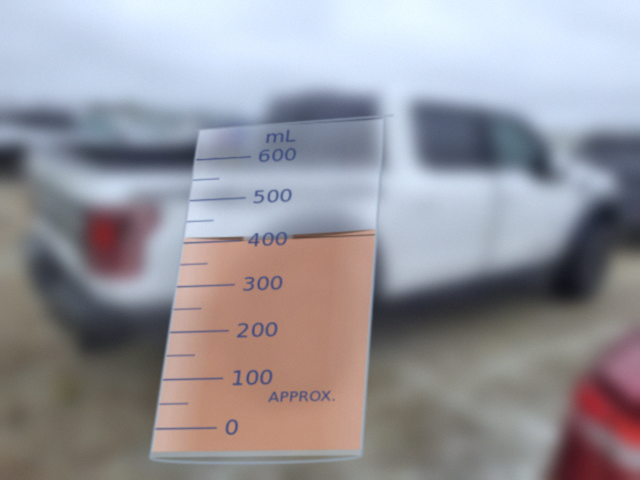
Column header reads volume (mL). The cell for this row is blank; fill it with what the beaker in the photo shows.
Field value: 400 mL
